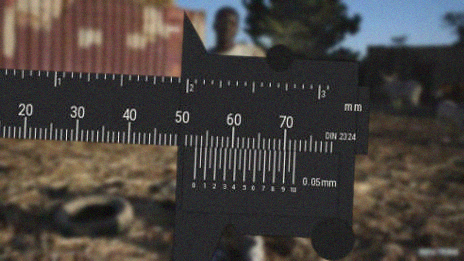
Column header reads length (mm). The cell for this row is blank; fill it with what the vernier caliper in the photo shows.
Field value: 53.0 mm
